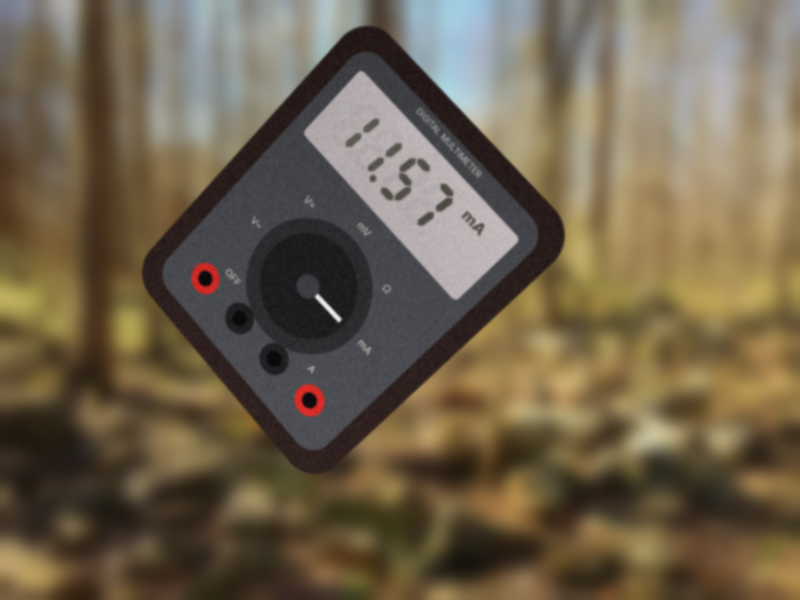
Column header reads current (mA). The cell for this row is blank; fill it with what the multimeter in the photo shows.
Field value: 11.57 mA
